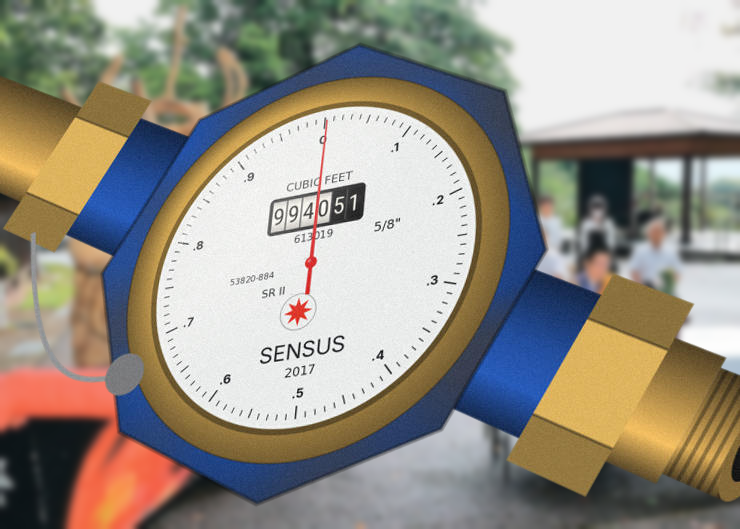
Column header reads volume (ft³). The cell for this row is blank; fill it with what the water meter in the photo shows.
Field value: 994051.00 ft³
